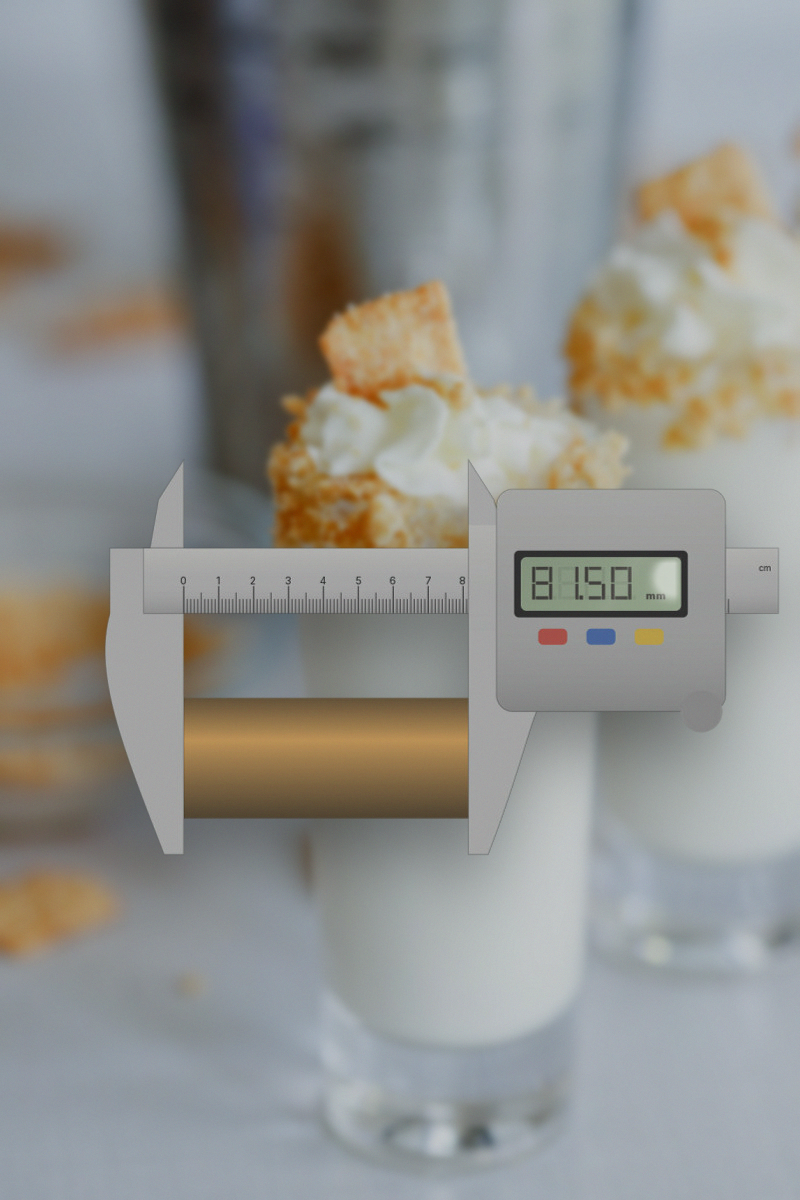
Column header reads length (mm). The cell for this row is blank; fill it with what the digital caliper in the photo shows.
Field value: 81.50 mm
